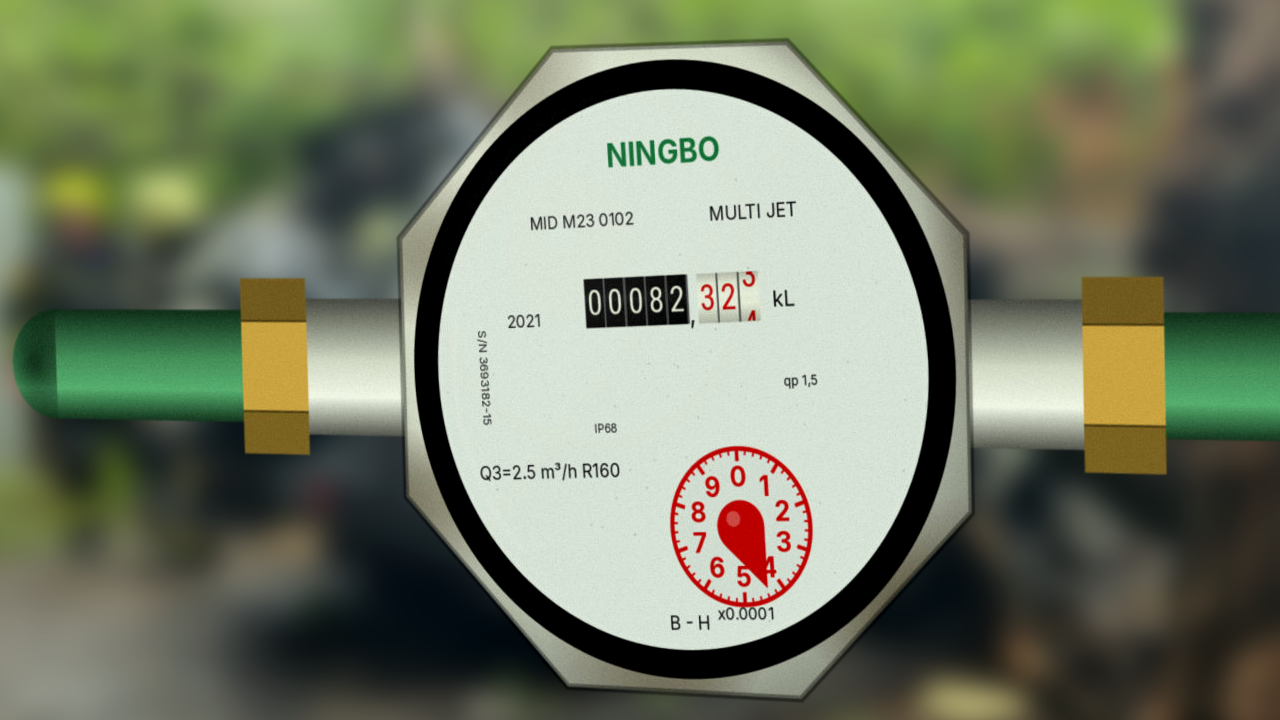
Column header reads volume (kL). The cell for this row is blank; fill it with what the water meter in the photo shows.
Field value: 82.3234 kL
